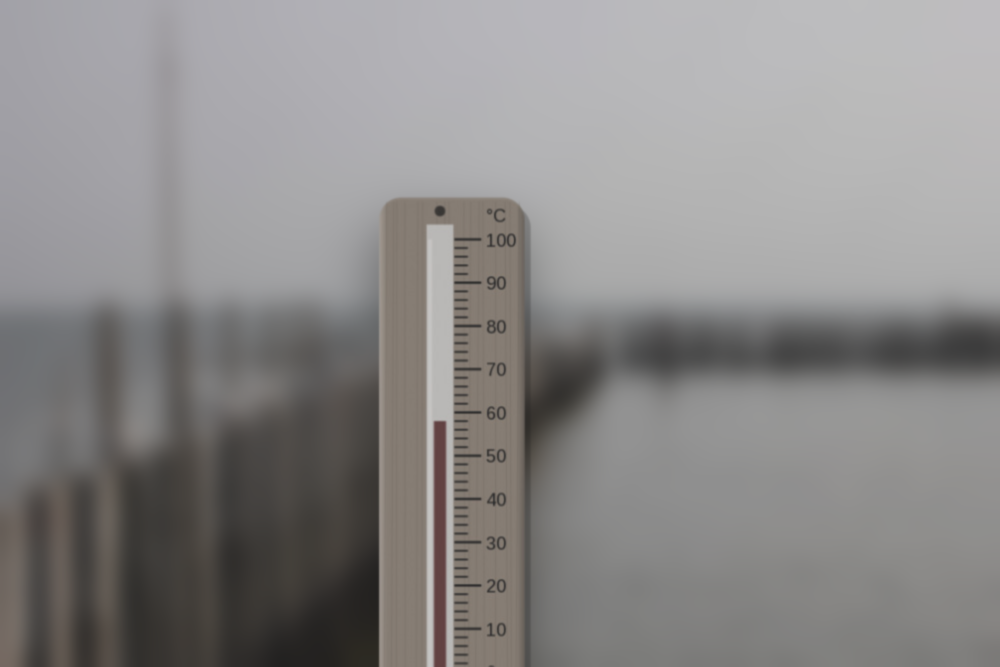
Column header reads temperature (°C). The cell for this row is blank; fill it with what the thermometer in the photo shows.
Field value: 58 °C
